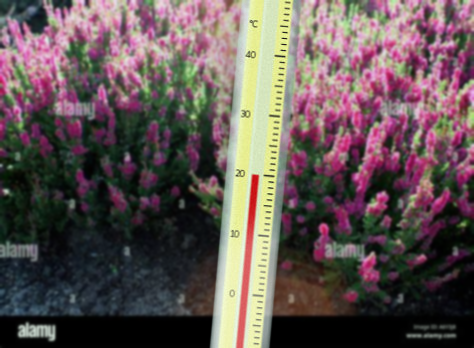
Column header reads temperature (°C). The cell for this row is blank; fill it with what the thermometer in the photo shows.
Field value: 20 °C
